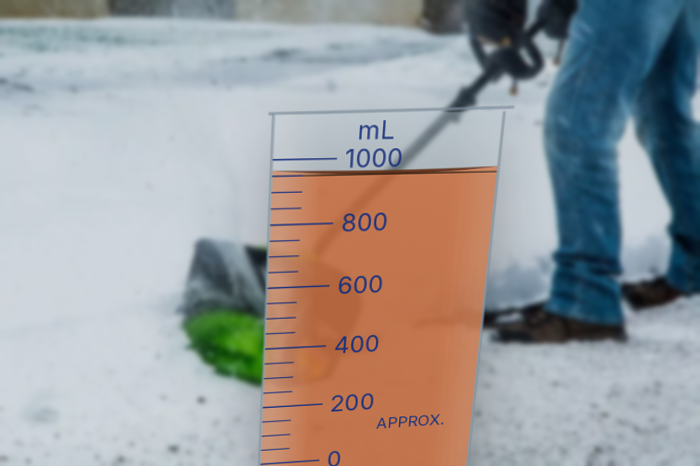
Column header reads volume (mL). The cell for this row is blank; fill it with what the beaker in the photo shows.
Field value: 950 mL
